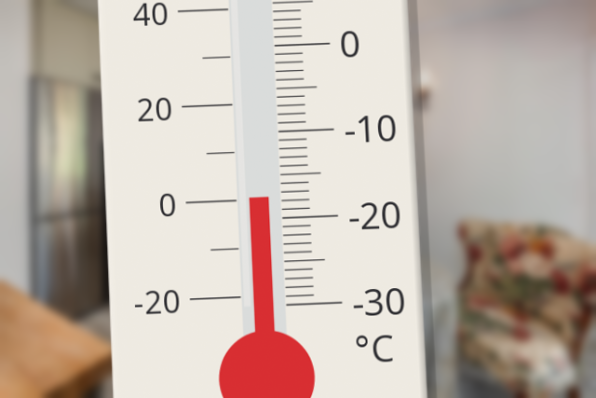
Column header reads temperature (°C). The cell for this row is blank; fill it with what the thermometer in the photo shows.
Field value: -17.5 °C
